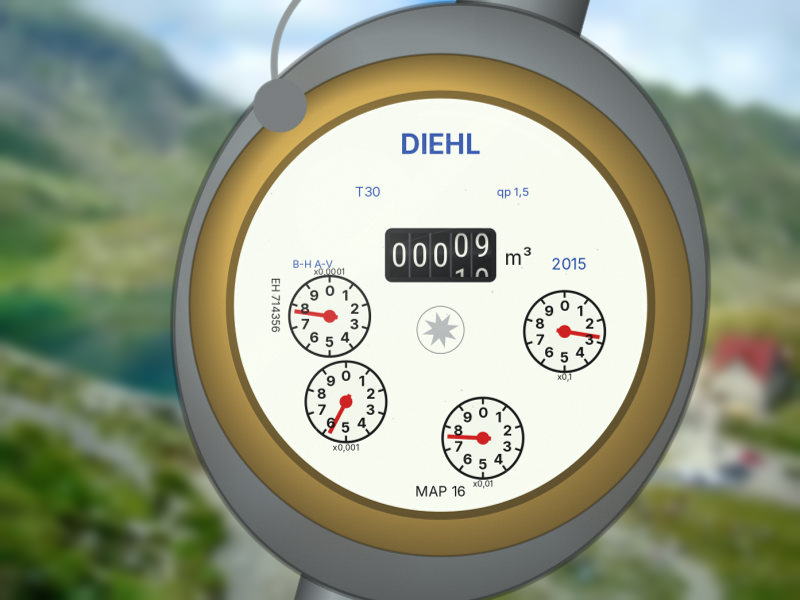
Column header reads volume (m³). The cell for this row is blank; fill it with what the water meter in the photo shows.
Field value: 9.2757 m³
